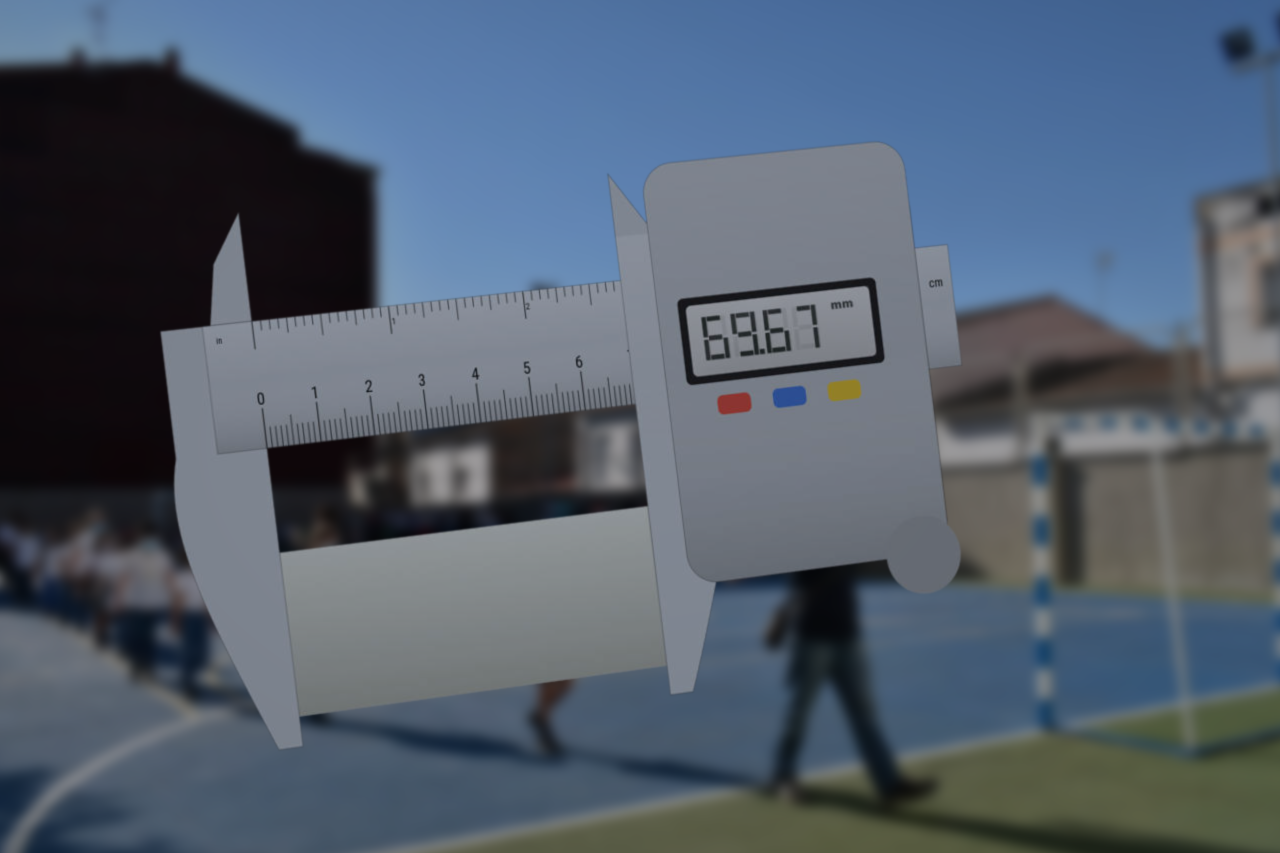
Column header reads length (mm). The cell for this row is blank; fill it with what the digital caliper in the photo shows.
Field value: 69.67 mm
